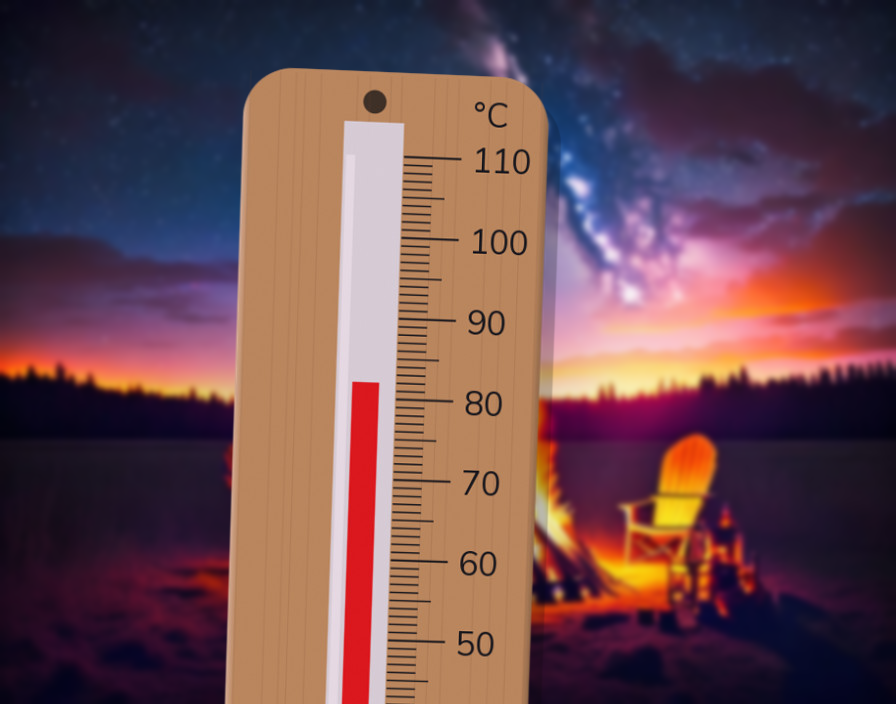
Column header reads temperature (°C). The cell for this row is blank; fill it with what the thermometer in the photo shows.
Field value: 82 °C
